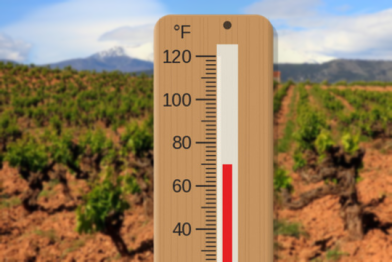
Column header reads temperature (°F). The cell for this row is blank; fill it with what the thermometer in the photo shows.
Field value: 70 °F
